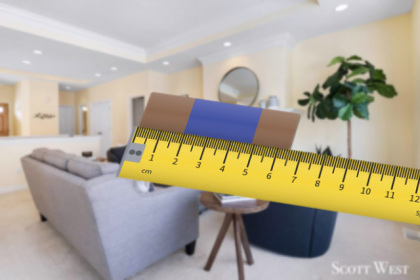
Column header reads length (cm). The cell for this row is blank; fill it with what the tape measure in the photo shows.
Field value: 6.5 cm
